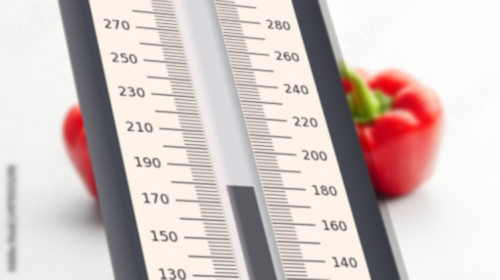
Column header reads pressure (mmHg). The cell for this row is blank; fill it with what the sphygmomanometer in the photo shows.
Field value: 180 mmHg
